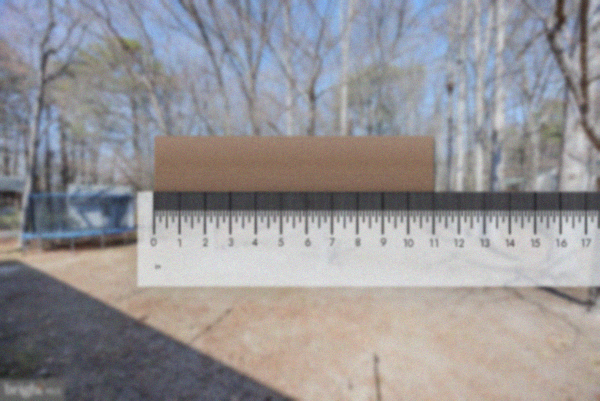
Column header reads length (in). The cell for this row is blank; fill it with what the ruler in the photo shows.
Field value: 11 in
